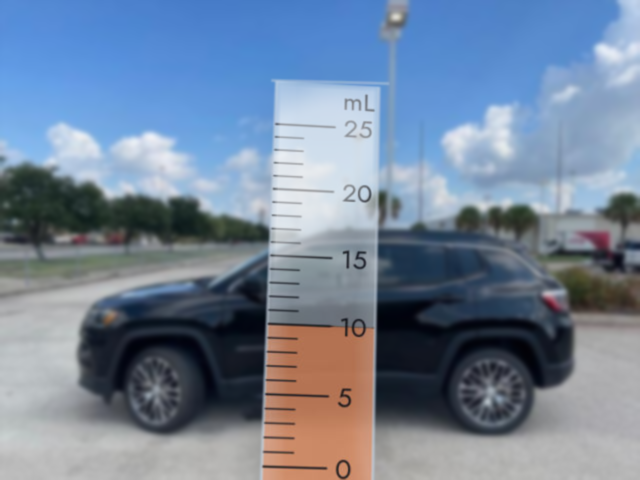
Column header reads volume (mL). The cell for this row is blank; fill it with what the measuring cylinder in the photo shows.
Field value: 10 mL
